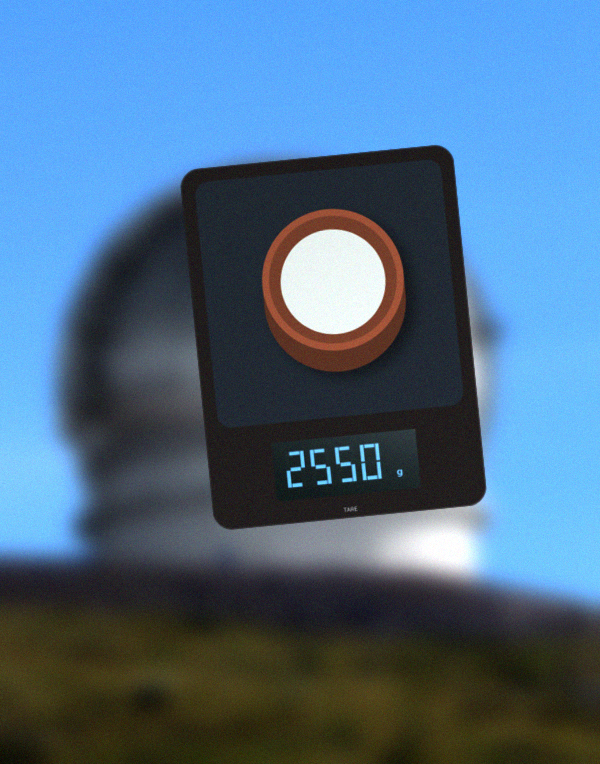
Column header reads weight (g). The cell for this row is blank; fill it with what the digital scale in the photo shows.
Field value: 2550 g
